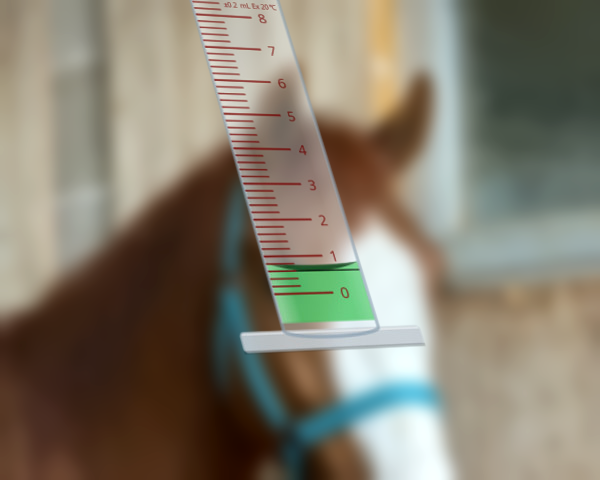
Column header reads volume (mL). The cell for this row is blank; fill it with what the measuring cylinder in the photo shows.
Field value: 0.6 mL
